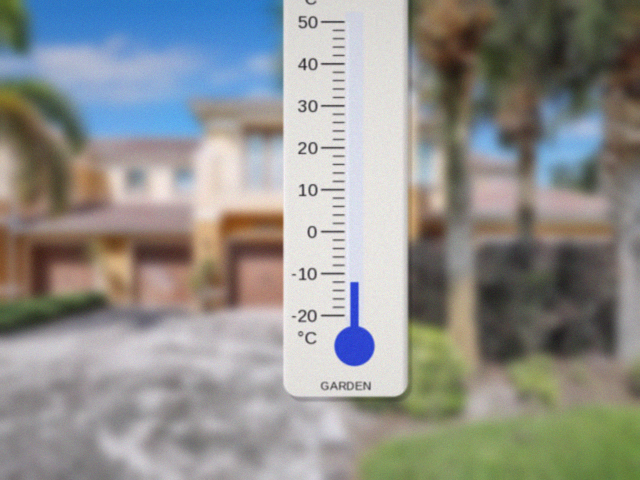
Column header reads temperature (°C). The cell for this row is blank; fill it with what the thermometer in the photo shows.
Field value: -12 °C
